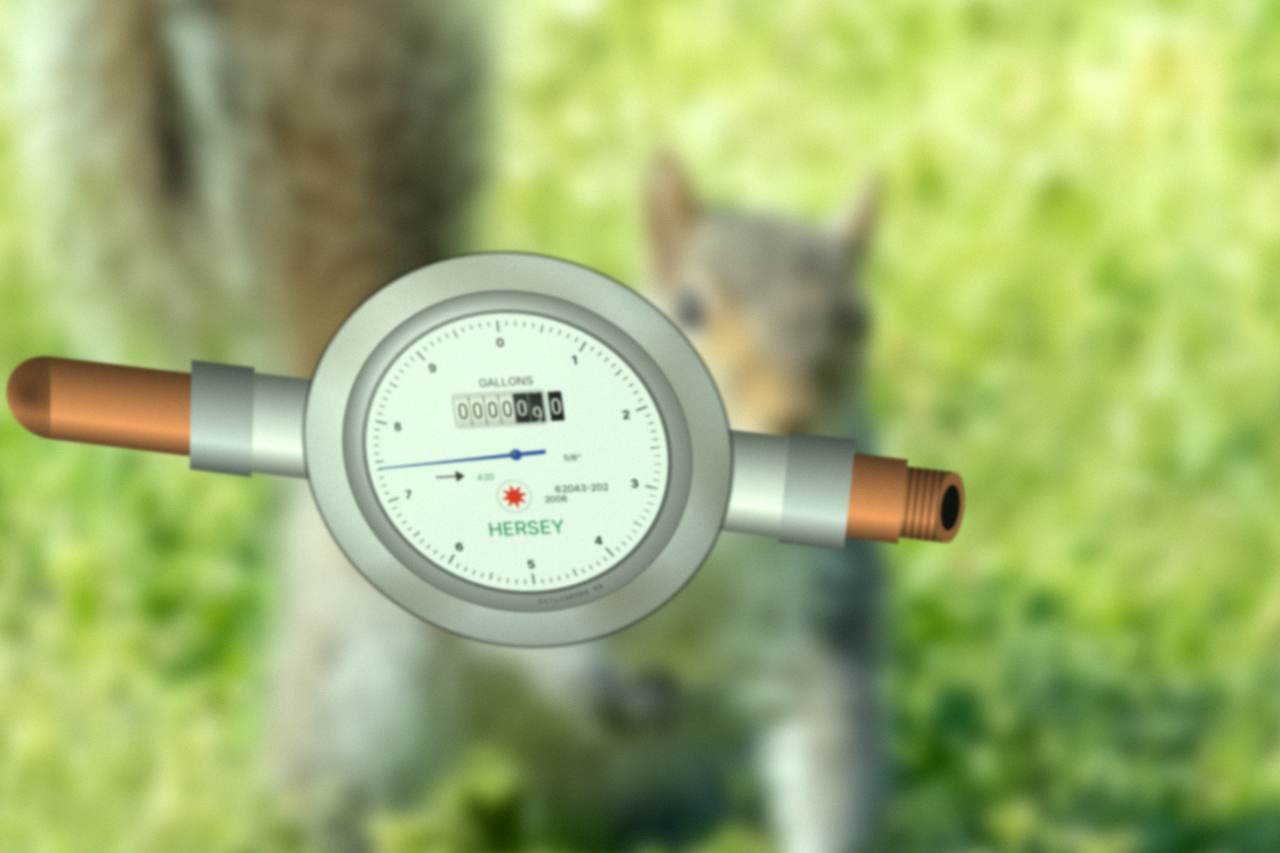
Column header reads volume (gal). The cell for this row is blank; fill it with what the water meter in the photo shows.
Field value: 87.4 gal
